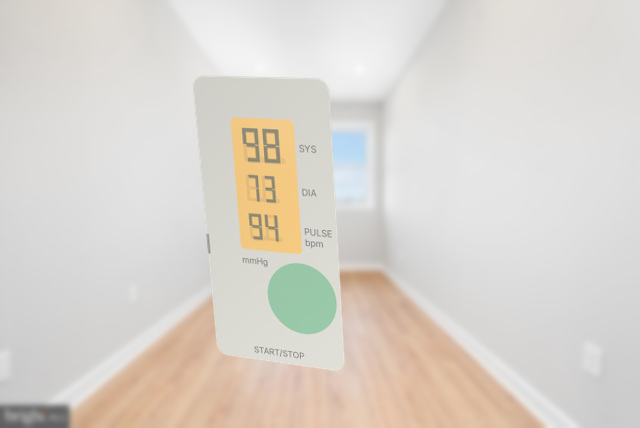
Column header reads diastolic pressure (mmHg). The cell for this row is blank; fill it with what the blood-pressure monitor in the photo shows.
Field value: 73 mmHg
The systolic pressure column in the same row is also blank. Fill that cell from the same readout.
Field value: 98 mmHg
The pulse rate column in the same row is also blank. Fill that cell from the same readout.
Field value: 94 bpm
